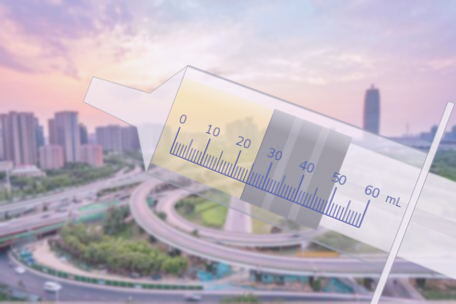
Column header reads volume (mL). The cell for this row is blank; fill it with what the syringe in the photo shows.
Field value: 25 mL
